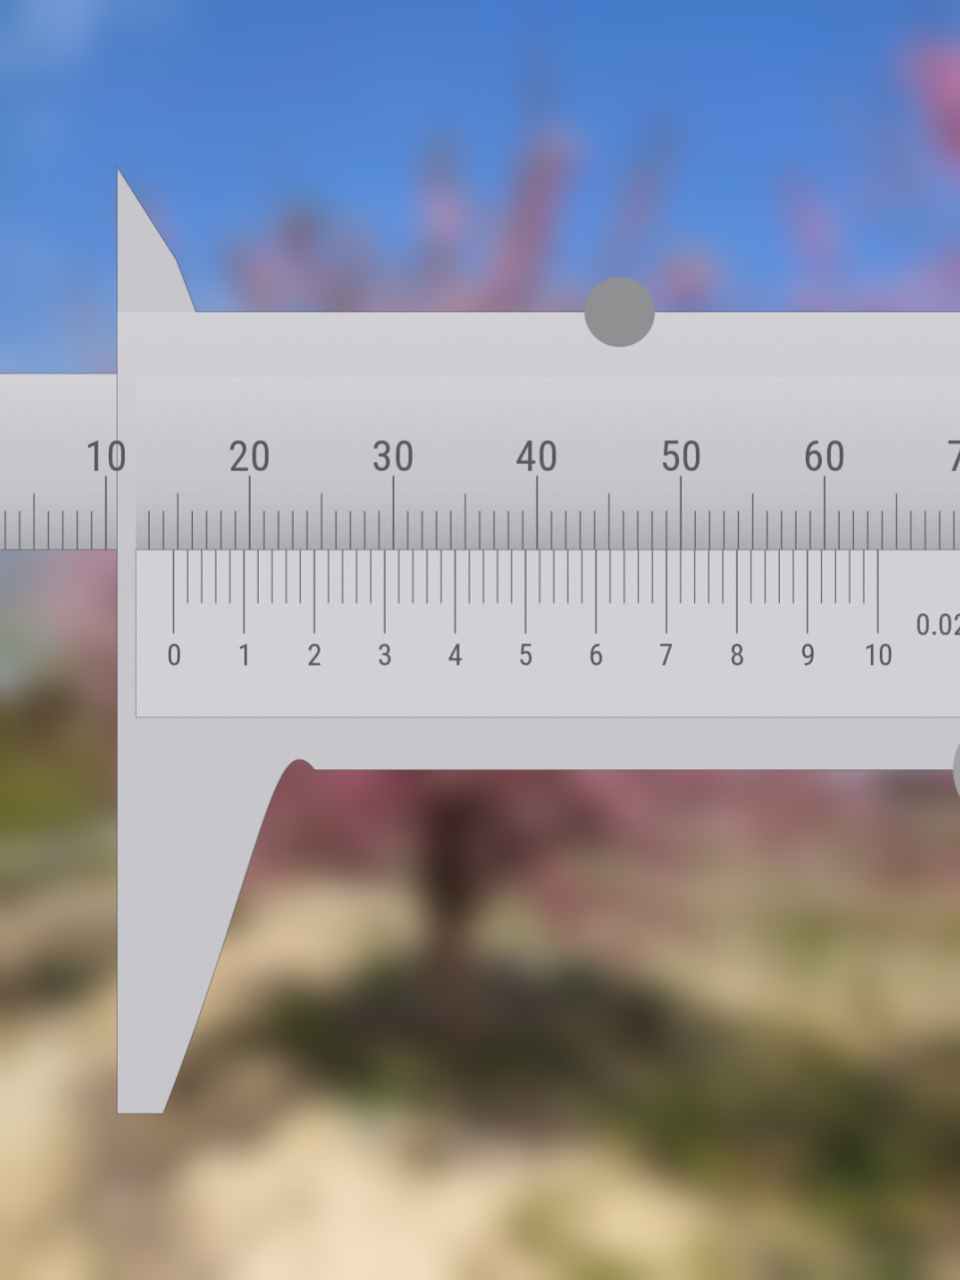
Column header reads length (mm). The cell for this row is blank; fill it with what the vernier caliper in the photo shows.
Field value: 14.7 mm
